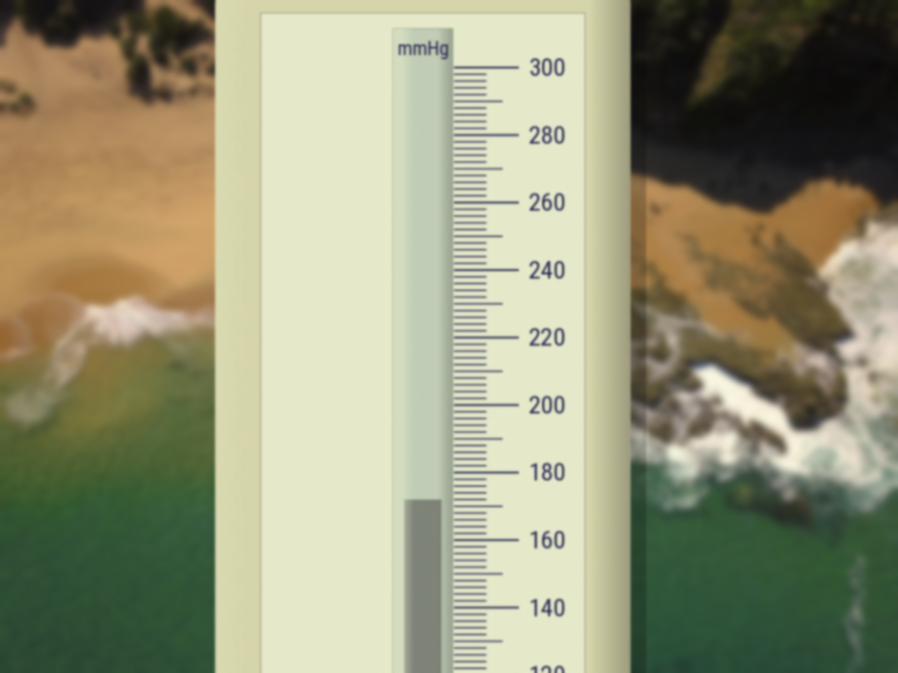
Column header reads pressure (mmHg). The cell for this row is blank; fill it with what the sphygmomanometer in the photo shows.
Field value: 172 mmHg
